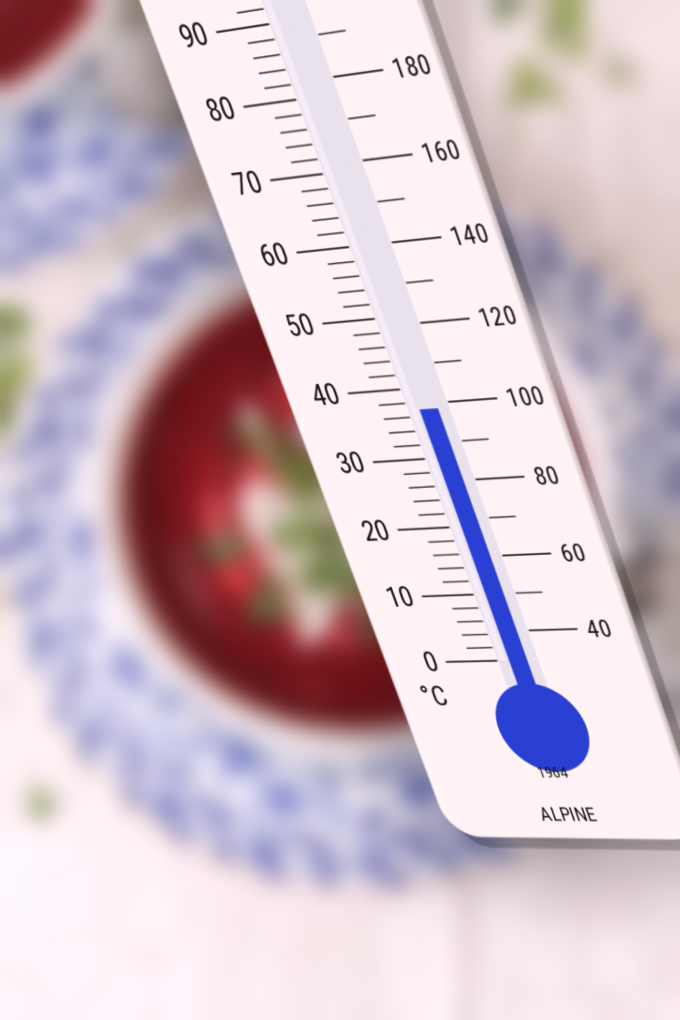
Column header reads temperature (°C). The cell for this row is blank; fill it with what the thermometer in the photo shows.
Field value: 37 °C
